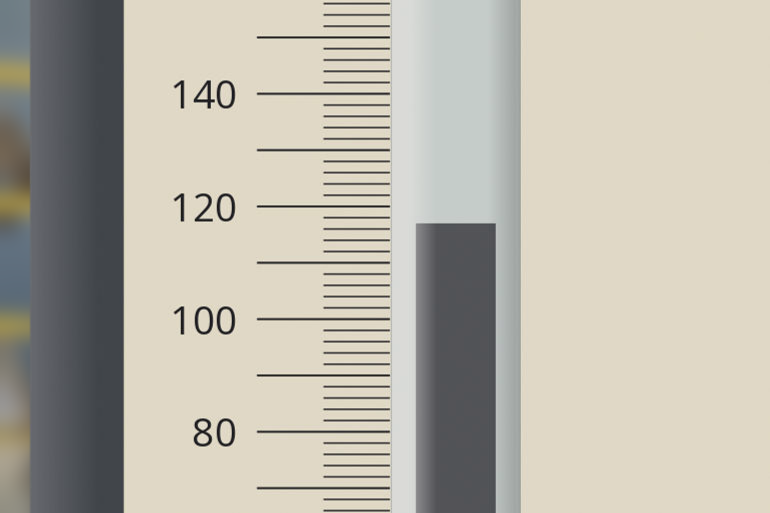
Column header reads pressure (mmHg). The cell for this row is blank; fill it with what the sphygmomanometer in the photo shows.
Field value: 117 mmHg
